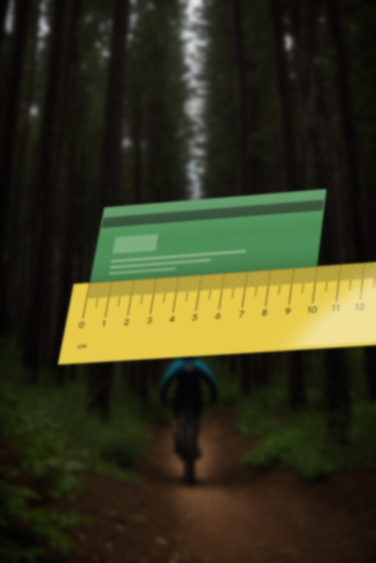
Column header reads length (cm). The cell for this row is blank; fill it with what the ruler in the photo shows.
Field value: 10 cm
